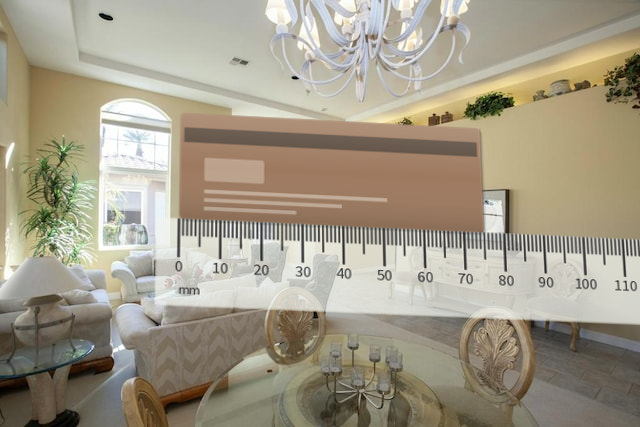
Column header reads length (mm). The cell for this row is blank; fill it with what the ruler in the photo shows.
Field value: 75 mm
